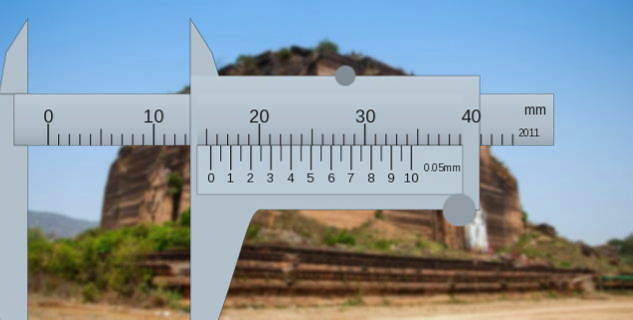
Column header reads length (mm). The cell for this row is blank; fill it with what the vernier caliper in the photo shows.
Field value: 15.4 mm
